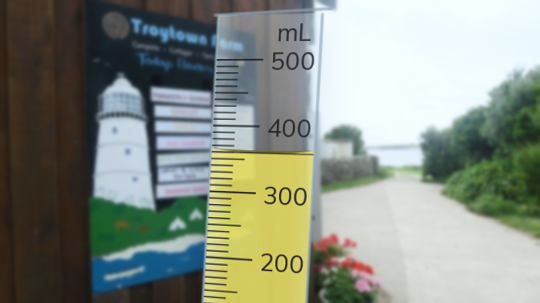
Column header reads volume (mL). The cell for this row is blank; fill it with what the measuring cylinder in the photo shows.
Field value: 360 mL
